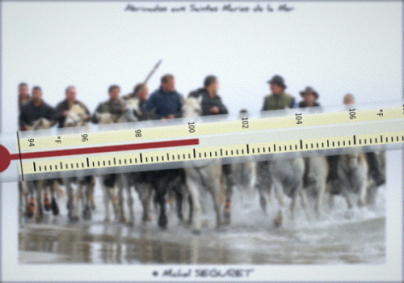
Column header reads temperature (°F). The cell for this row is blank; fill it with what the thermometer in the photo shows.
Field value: 100.2 °F
